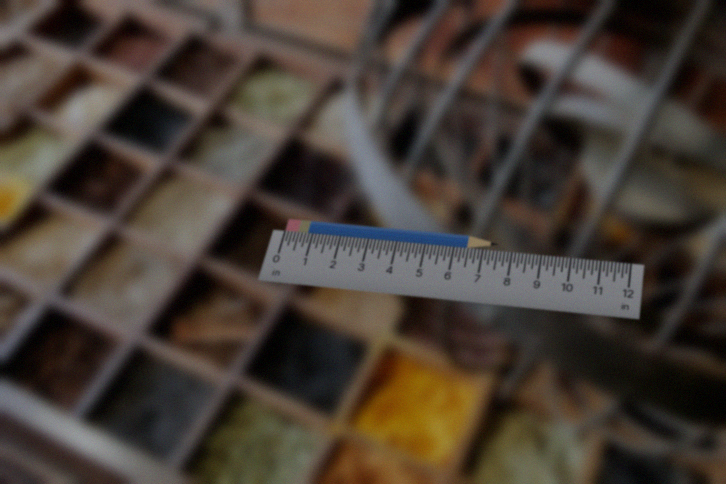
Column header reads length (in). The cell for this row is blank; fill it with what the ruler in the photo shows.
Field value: 7.5 in
